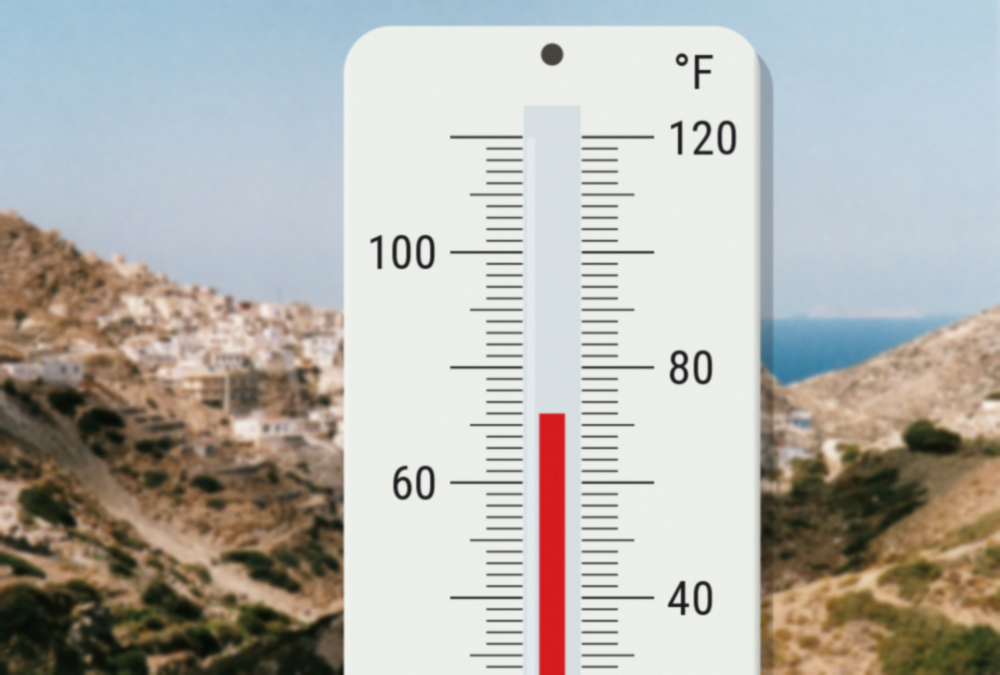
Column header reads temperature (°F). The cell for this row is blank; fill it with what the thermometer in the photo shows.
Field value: 72 °F
